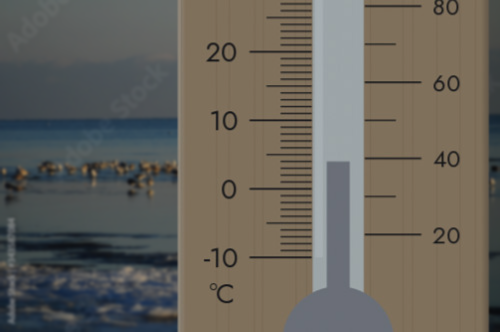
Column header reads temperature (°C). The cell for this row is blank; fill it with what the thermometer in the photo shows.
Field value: 4 °C
